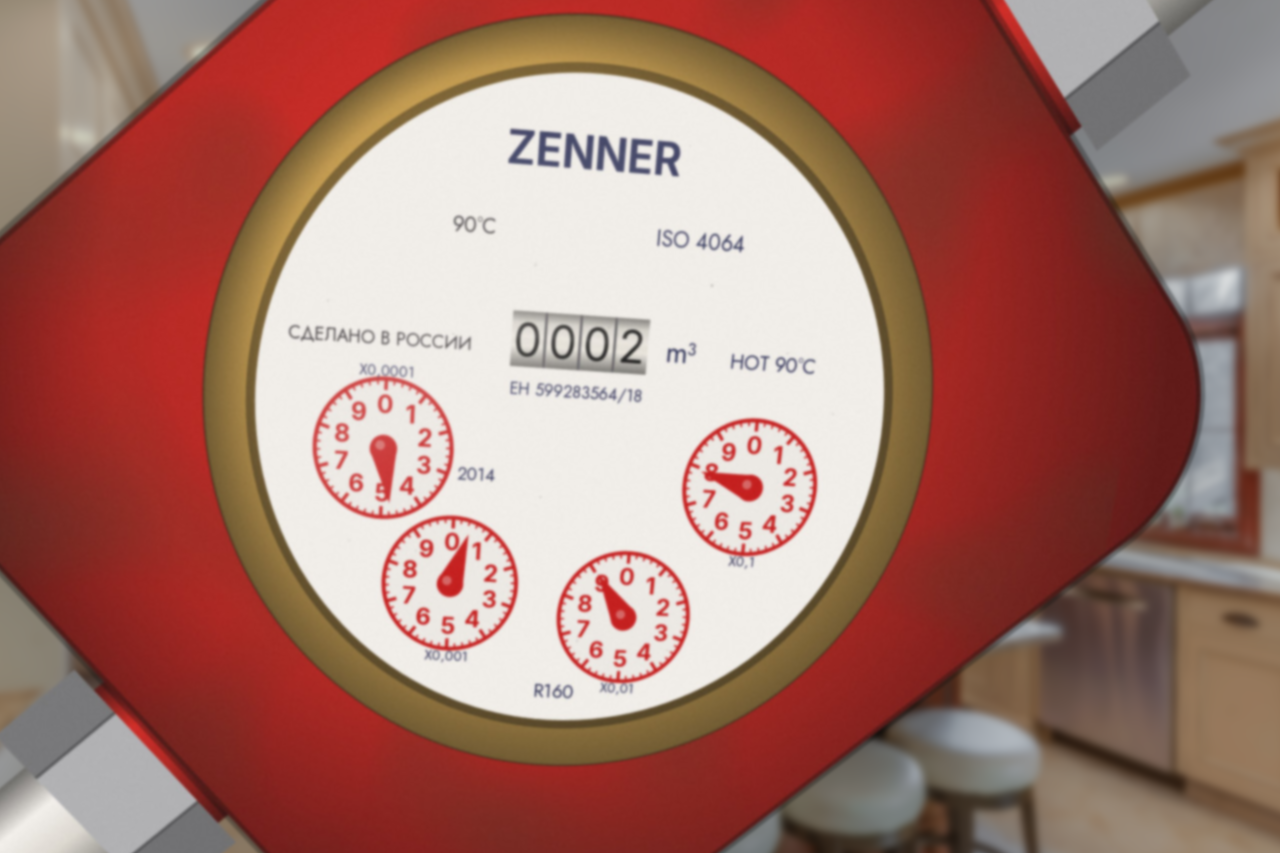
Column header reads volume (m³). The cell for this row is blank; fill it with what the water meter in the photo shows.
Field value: 2.7904 m³
